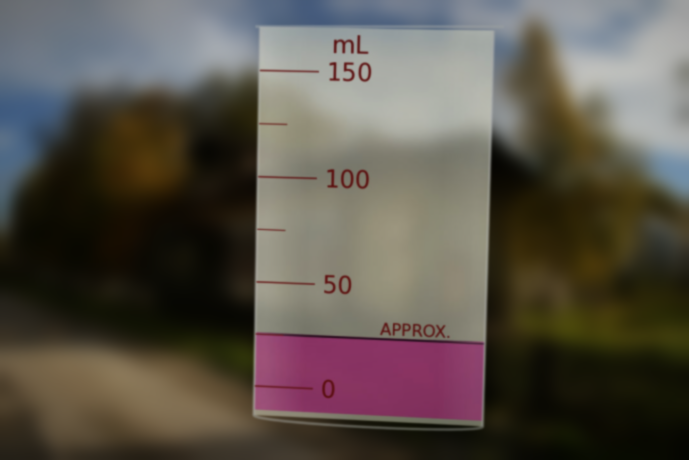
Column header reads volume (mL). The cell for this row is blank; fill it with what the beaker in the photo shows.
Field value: 25 mL
